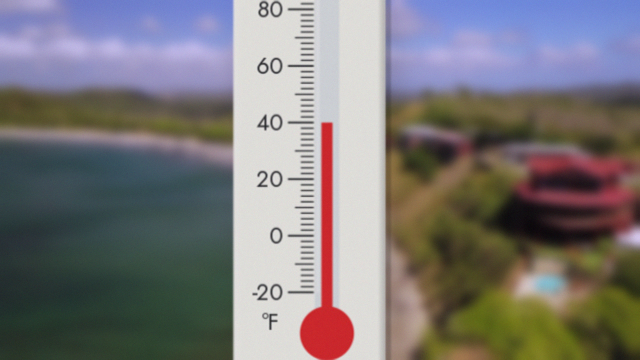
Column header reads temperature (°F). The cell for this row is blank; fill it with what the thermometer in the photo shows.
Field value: 40 °F
